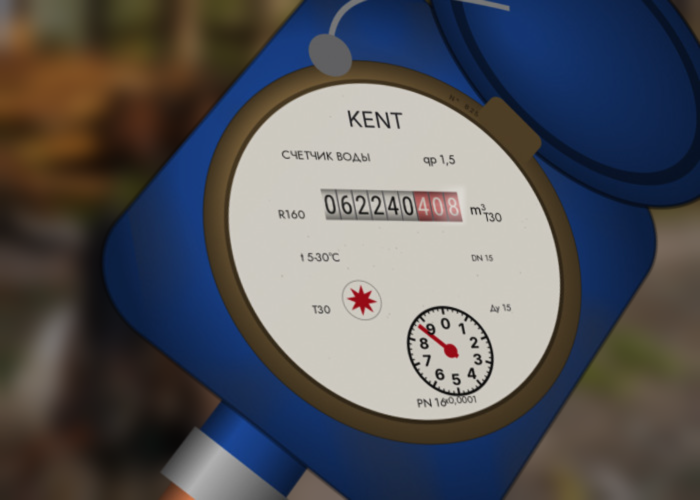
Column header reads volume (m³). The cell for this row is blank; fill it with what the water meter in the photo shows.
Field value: 62240.4088 m³
